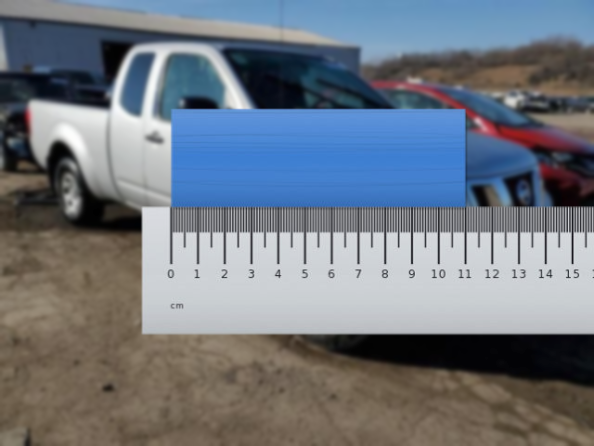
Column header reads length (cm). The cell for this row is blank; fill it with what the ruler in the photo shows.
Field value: 11 cm
